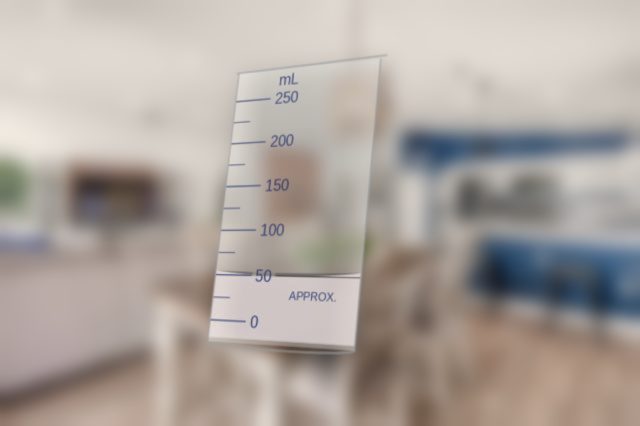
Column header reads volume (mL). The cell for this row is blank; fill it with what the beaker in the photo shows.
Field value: 50 mL
